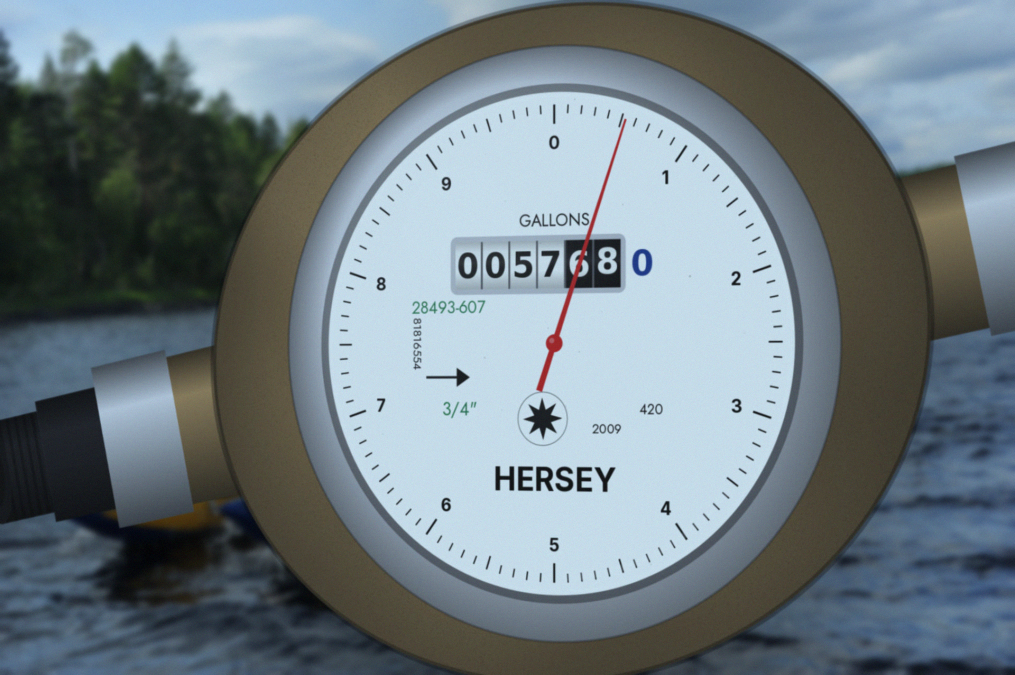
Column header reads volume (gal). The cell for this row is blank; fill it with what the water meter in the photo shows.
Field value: 57680.5 gal
